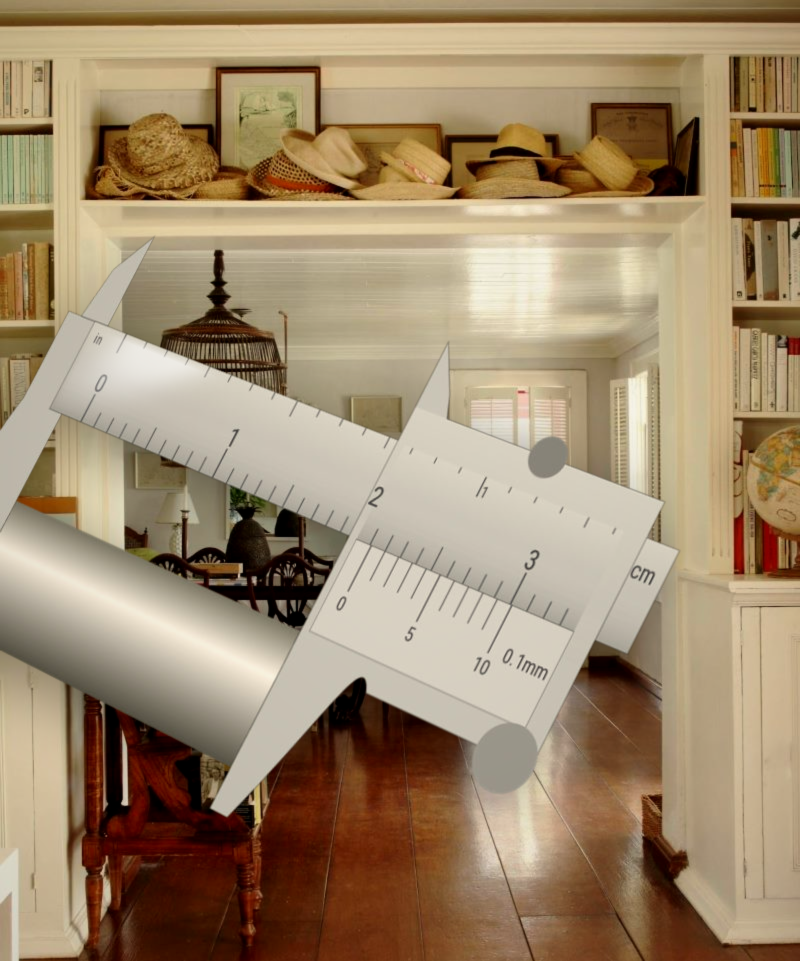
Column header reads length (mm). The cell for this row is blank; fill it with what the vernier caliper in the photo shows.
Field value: 21.1 mm
